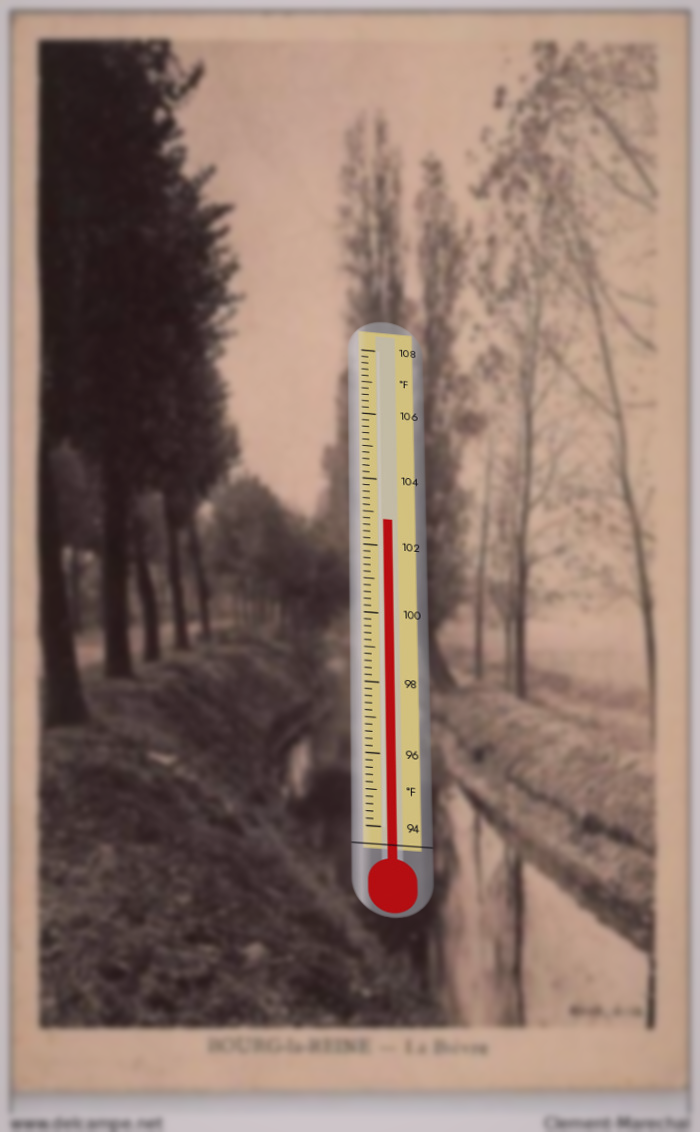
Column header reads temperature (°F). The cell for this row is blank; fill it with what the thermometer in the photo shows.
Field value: 102.8 °F
